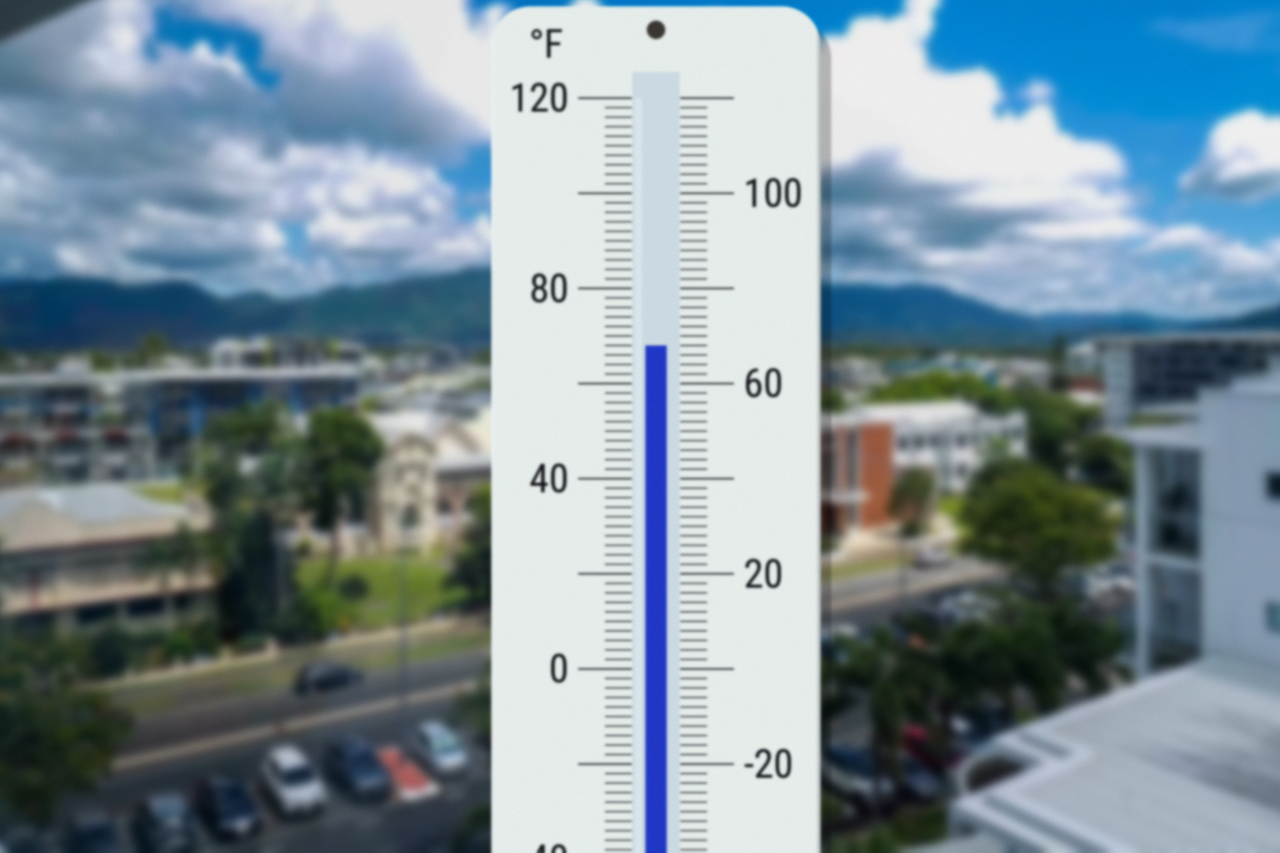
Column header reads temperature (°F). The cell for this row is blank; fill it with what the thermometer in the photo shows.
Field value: 68 °F
